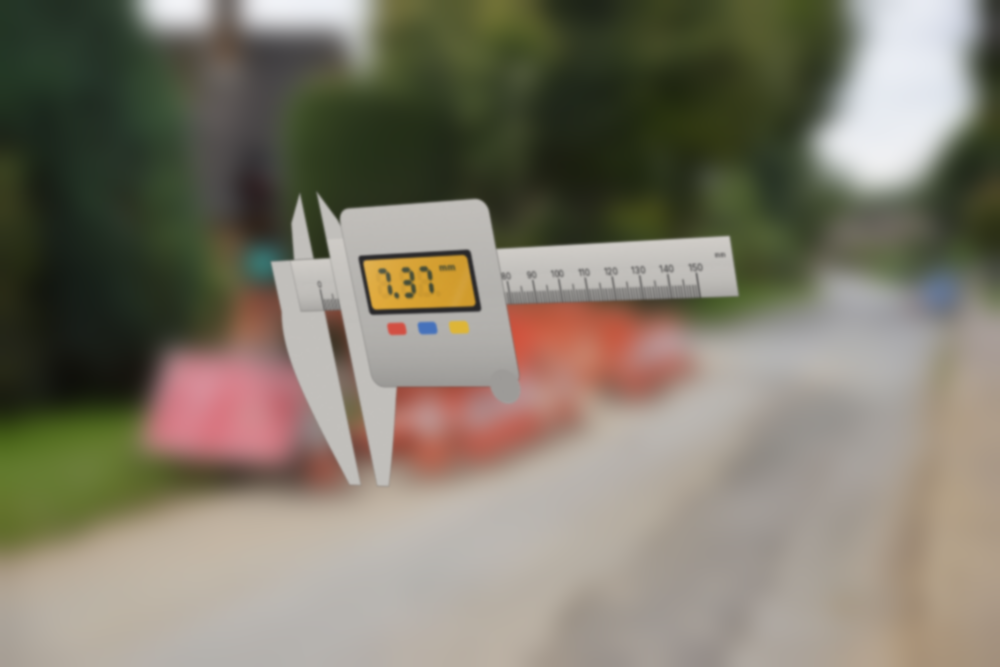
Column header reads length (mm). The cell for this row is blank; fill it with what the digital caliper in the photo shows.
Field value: 7.37 mm
